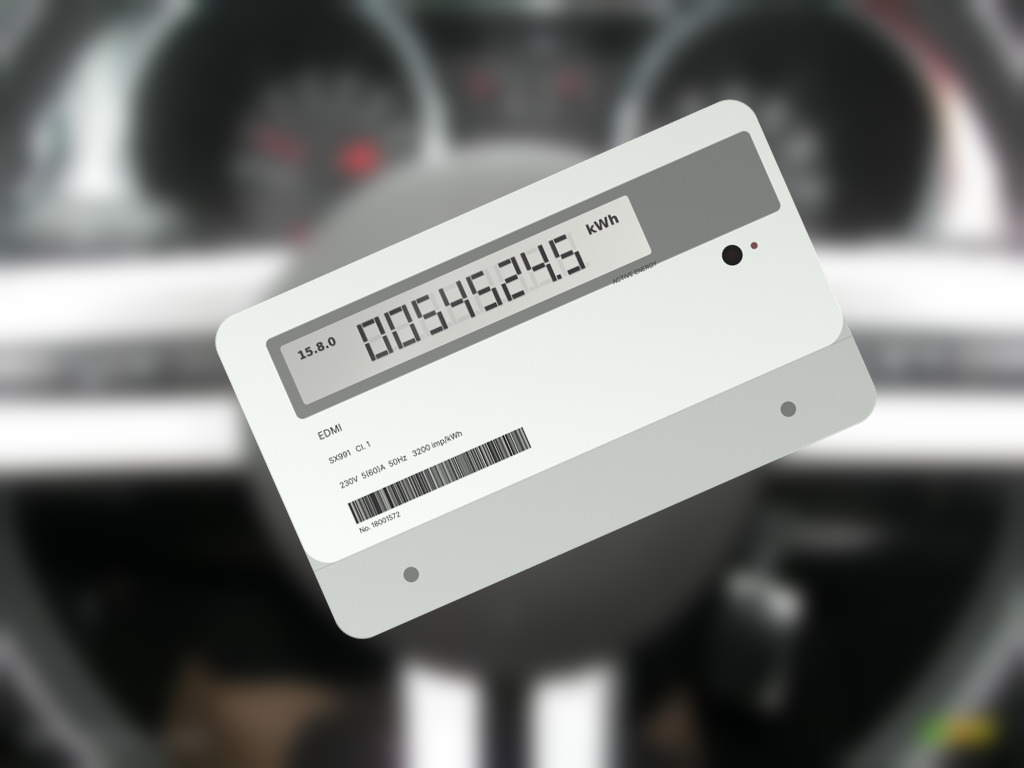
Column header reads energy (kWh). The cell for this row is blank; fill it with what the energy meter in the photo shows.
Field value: 54524.5 kWh
